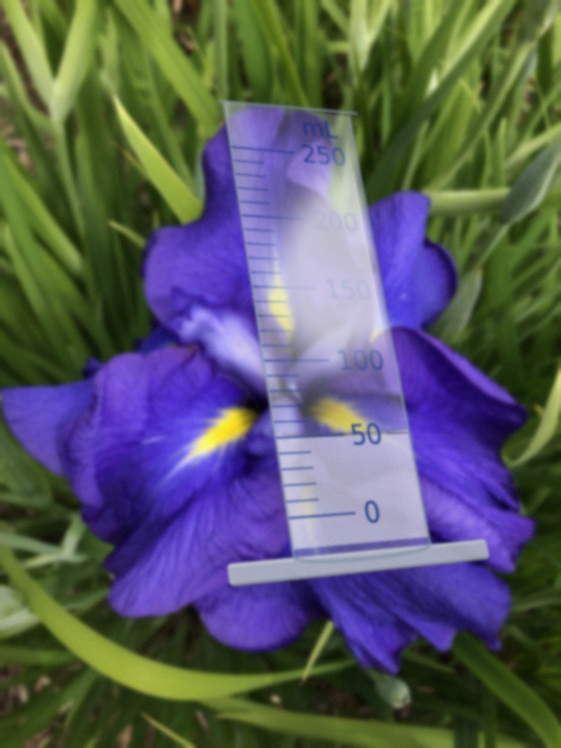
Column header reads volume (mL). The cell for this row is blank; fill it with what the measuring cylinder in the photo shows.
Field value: 50 mL
